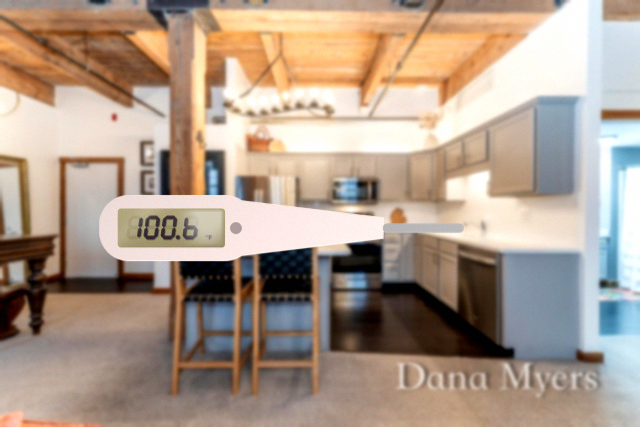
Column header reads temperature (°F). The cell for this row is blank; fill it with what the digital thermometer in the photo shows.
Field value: 100.6 °F
